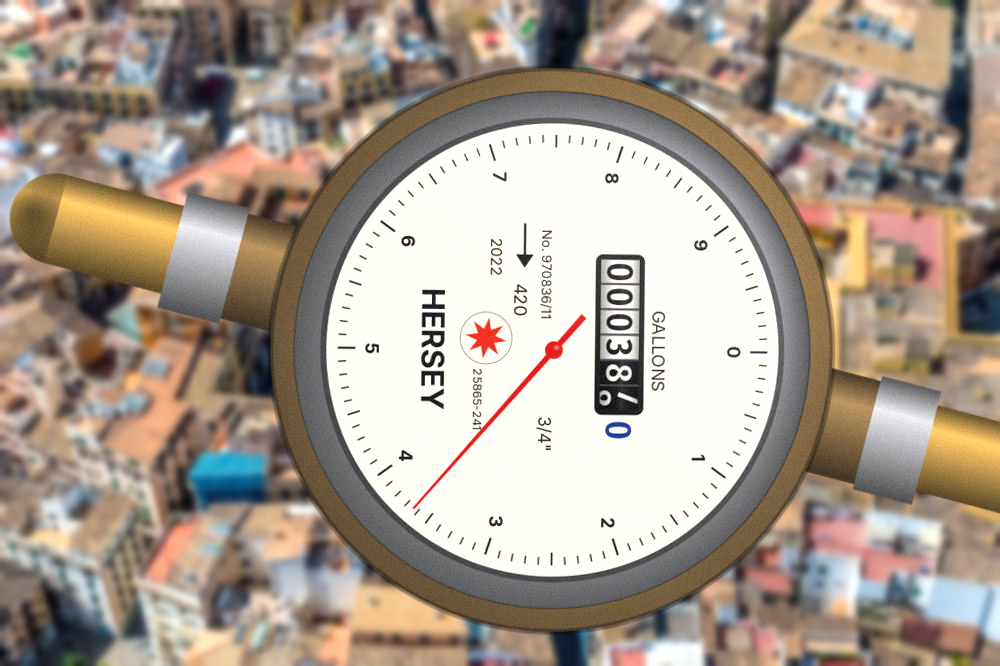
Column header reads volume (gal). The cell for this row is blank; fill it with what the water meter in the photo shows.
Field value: 3873.6 gal
